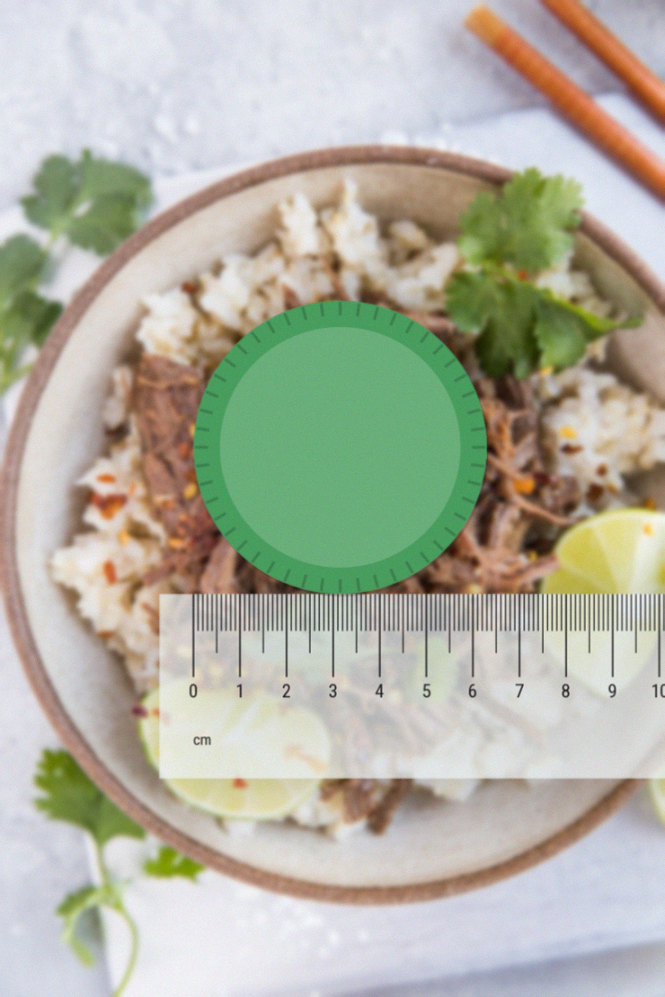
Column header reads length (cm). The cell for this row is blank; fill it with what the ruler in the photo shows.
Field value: 6.3 cm
